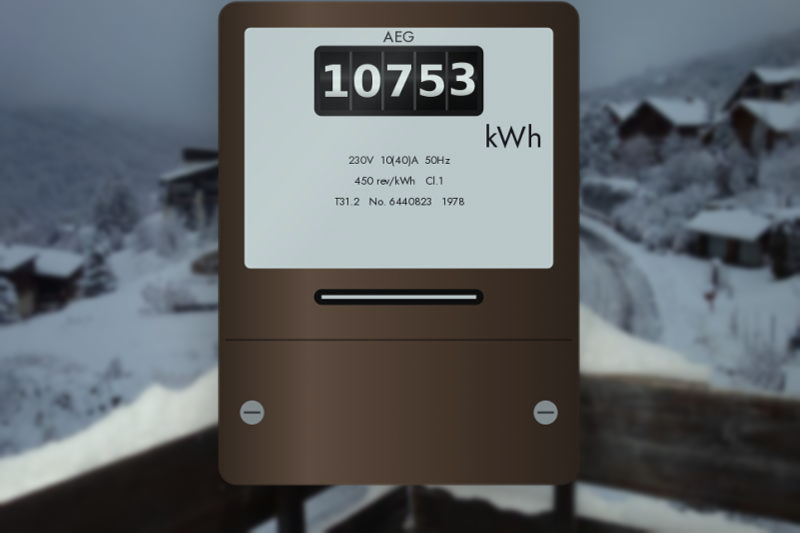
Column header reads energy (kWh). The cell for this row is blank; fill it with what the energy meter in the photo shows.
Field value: 10753 kWh
